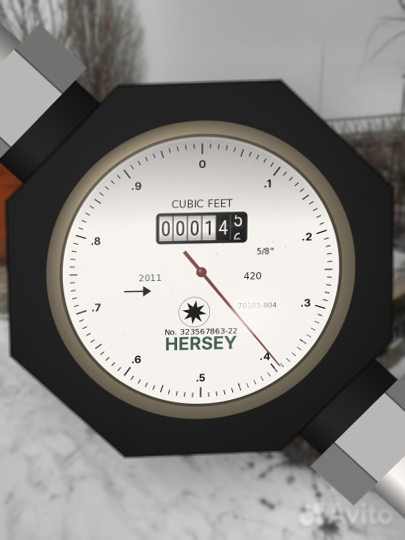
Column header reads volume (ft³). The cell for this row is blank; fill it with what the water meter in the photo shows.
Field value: 145.39 ft³
